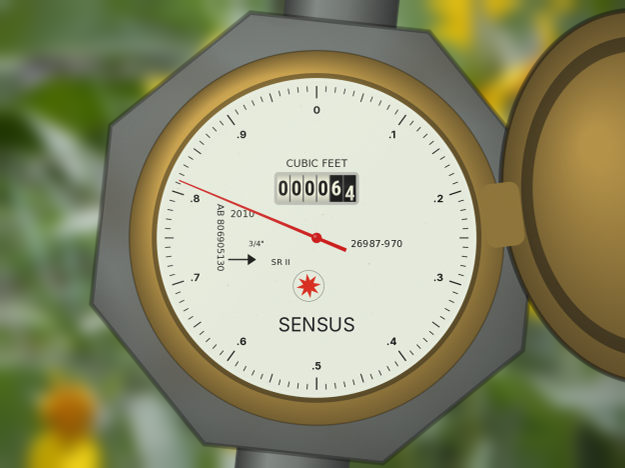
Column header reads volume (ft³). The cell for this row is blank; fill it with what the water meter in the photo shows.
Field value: 63.81 ft³
